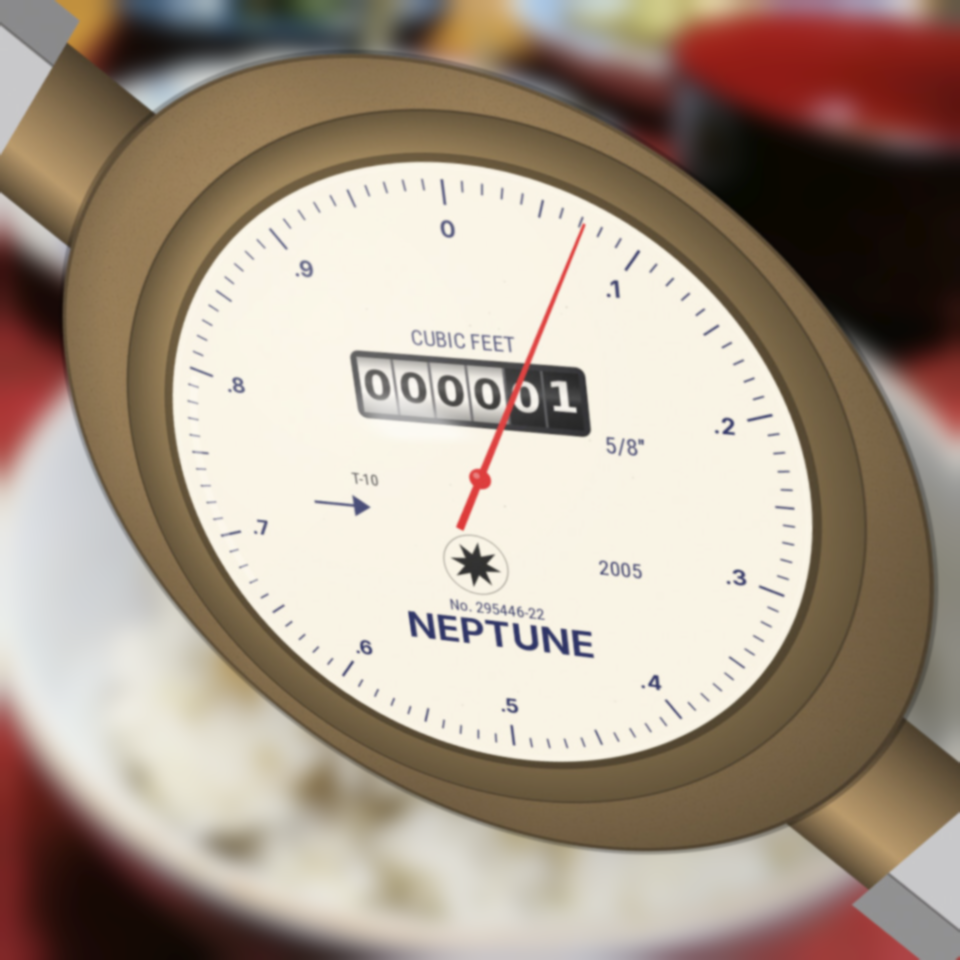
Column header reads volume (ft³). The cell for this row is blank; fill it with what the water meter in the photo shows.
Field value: 1.07 ft³
